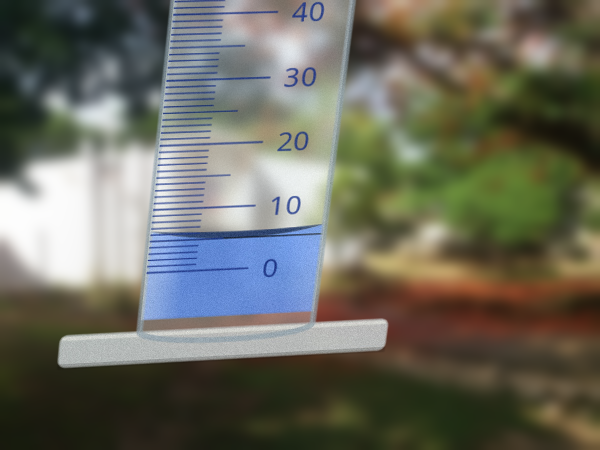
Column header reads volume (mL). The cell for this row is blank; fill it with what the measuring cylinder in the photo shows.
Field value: 5 mL
